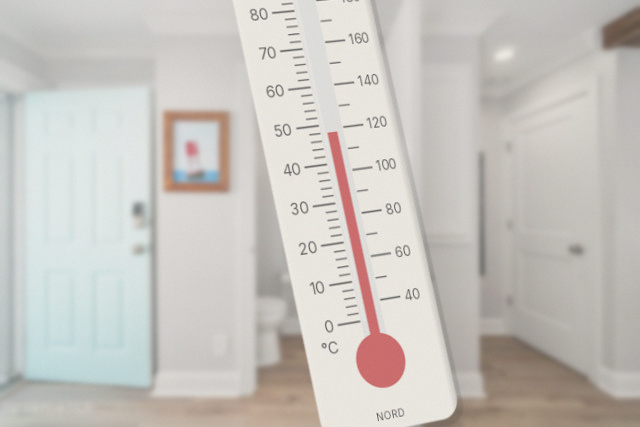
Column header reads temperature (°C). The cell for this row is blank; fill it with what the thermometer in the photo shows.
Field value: 48 °C
